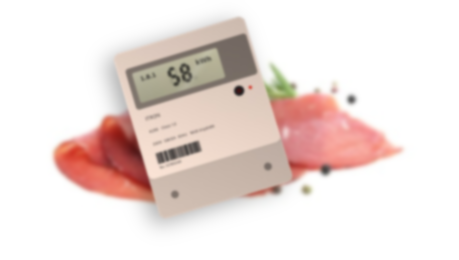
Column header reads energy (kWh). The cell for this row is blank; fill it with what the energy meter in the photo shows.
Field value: 58 kWh
